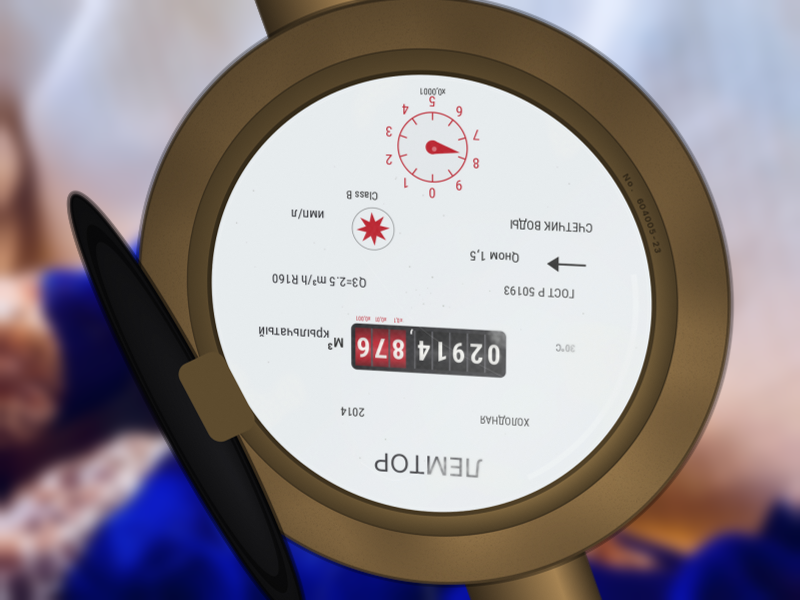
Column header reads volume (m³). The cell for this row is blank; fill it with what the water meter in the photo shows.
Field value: 2914.8767 m³
